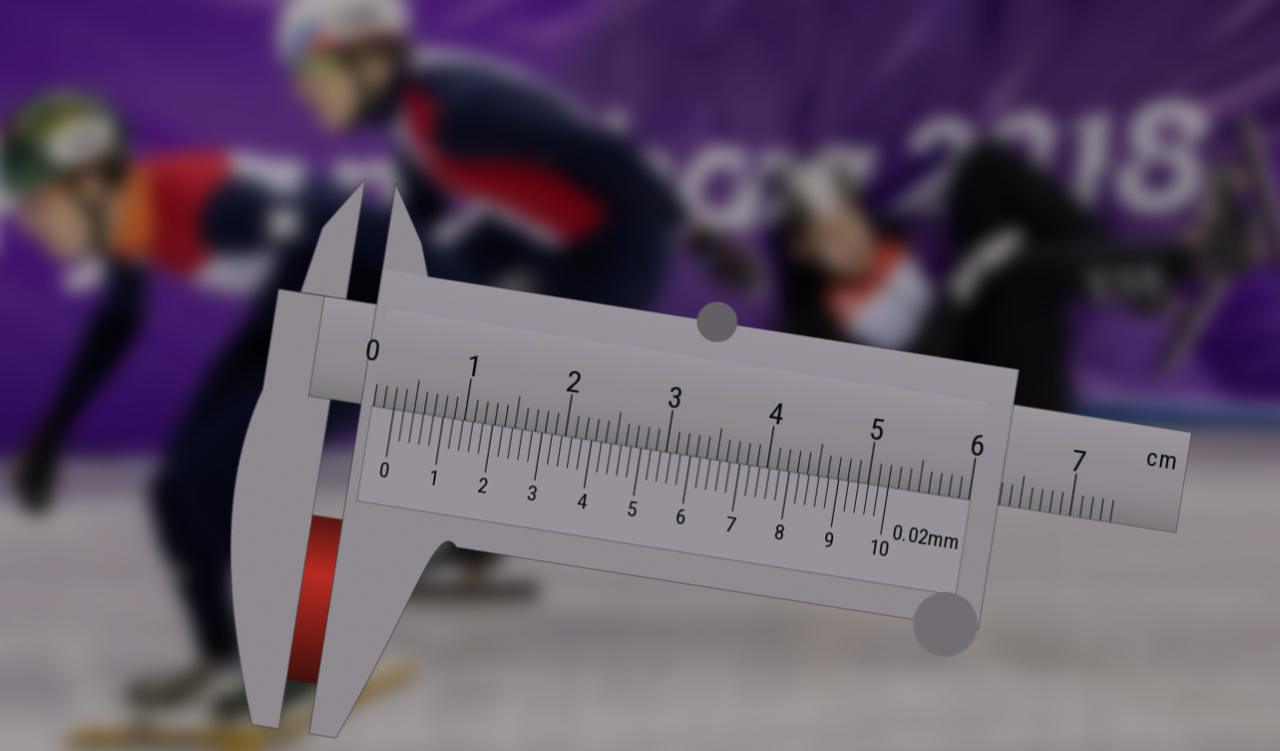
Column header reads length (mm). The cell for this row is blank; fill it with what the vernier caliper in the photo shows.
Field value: 3.0 mm
